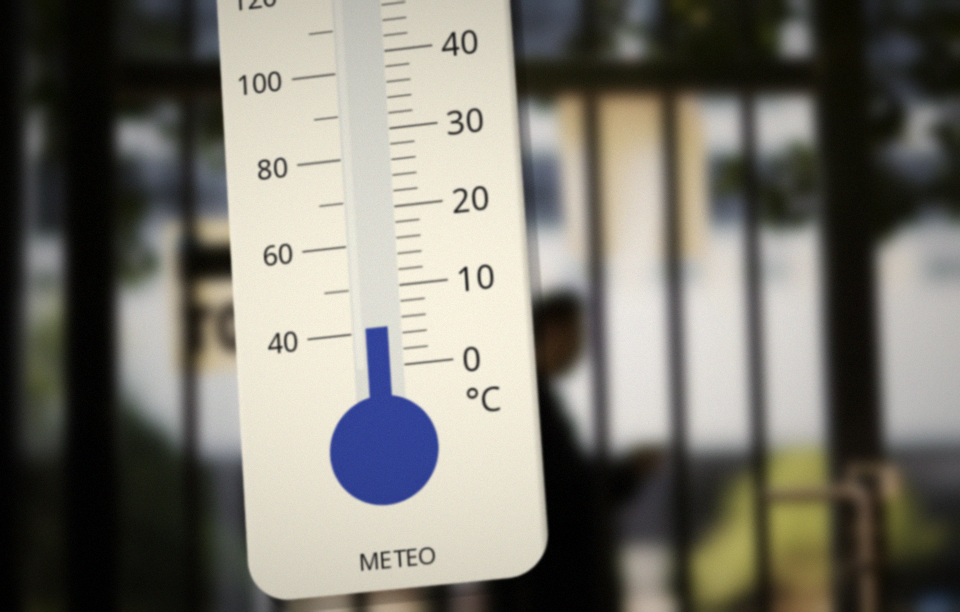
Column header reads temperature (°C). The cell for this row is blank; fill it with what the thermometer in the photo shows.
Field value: 5 °C
